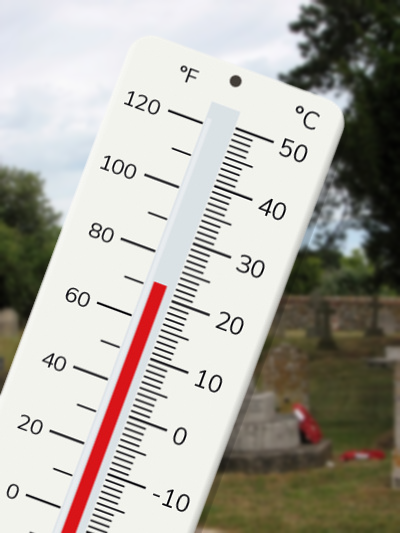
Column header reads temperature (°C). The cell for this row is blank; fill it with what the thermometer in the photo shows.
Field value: 22 °C
